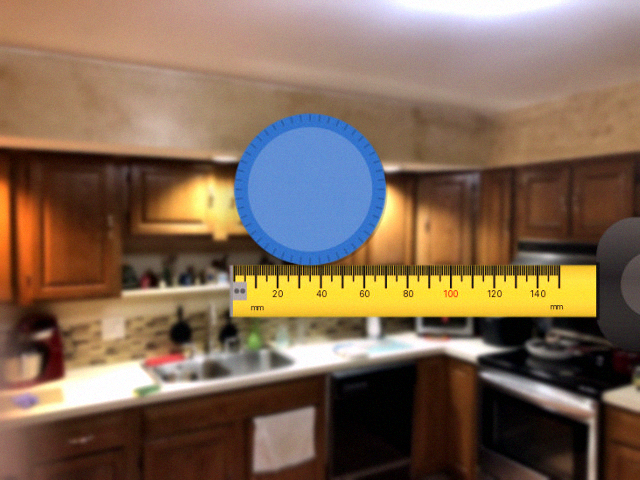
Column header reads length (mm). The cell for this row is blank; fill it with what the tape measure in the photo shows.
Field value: 70 mm
